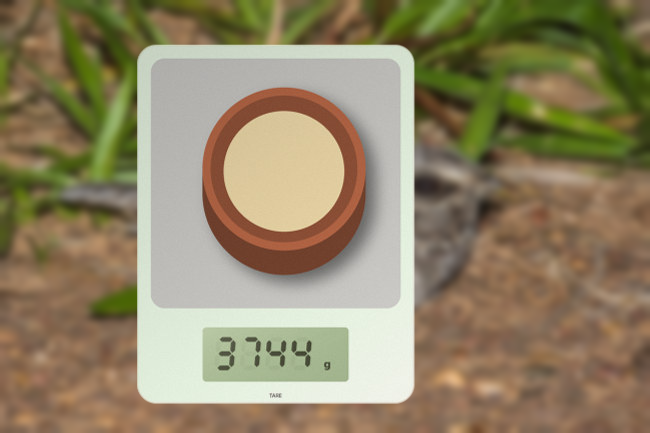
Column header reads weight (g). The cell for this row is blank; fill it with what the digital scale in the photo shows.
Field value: 3744 g
